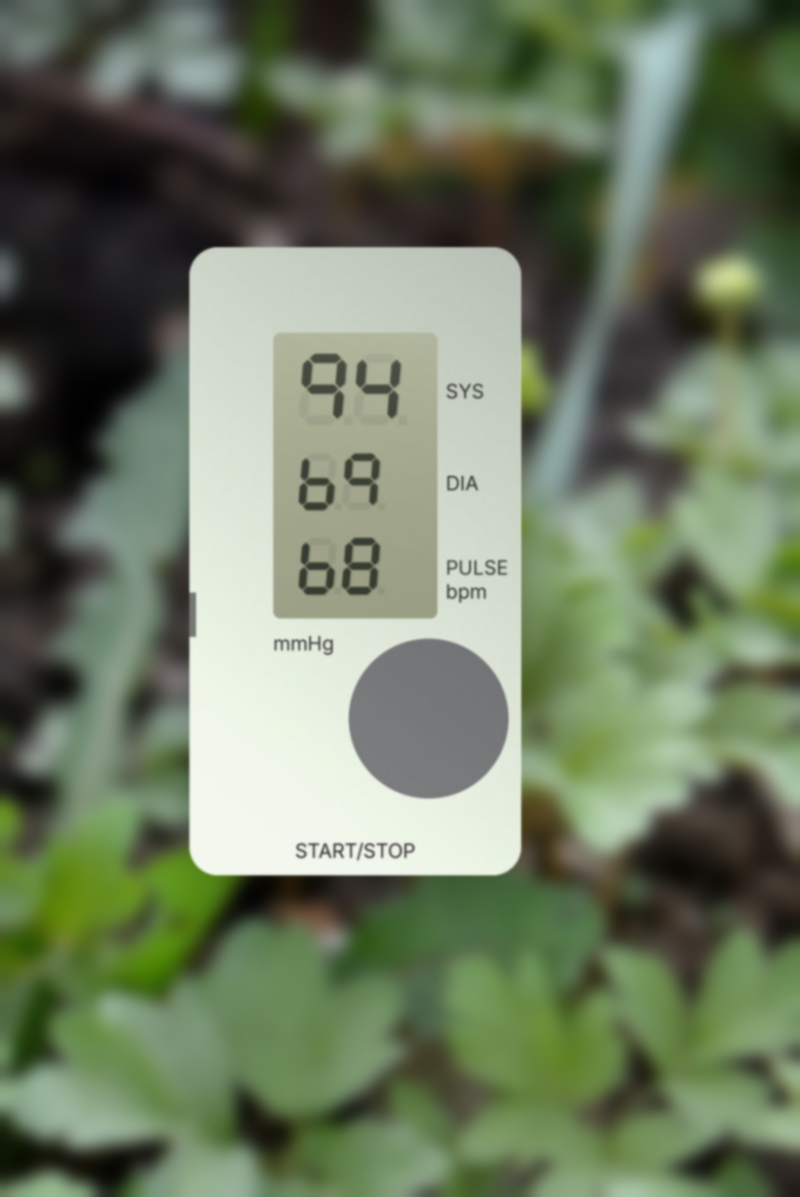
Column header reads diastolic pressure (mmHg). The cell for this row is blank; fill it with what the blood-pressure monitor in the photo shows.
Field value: 69 mmHg
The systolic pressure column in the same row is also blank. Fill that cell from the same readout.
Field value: 94 mmHg
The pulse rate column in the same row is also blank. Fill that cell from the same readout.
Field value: 68 bpm
